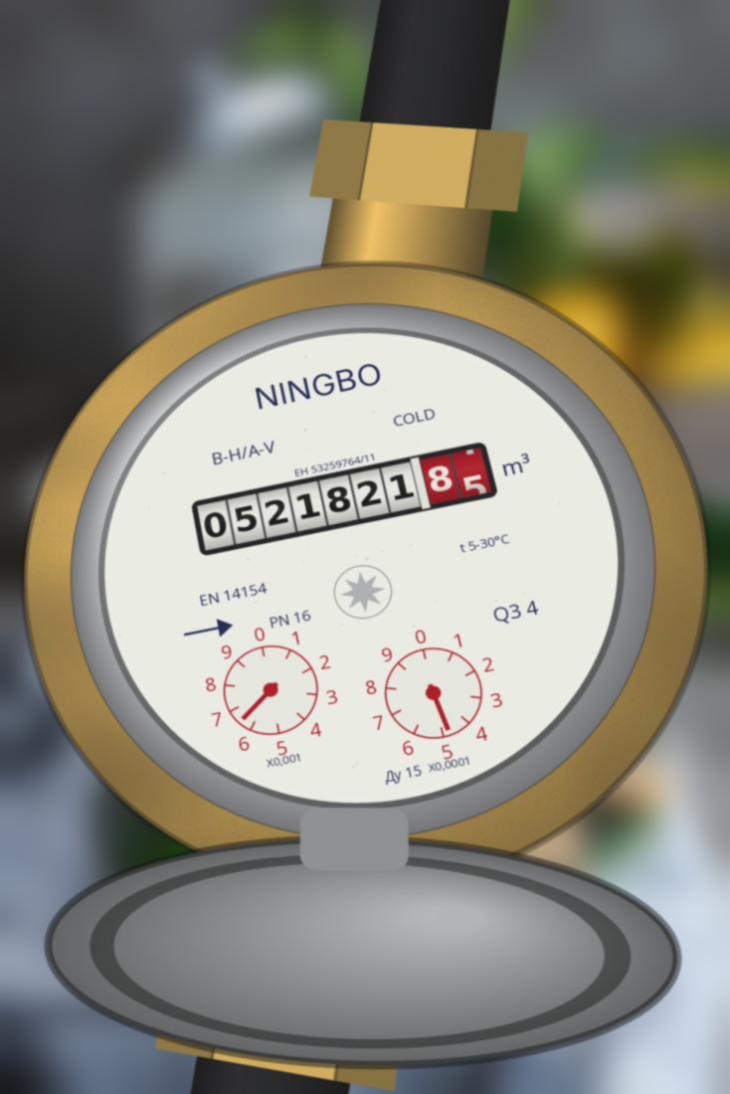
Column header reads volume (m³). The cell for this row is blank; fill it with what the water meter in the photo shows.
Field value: 521821.8464 m³
